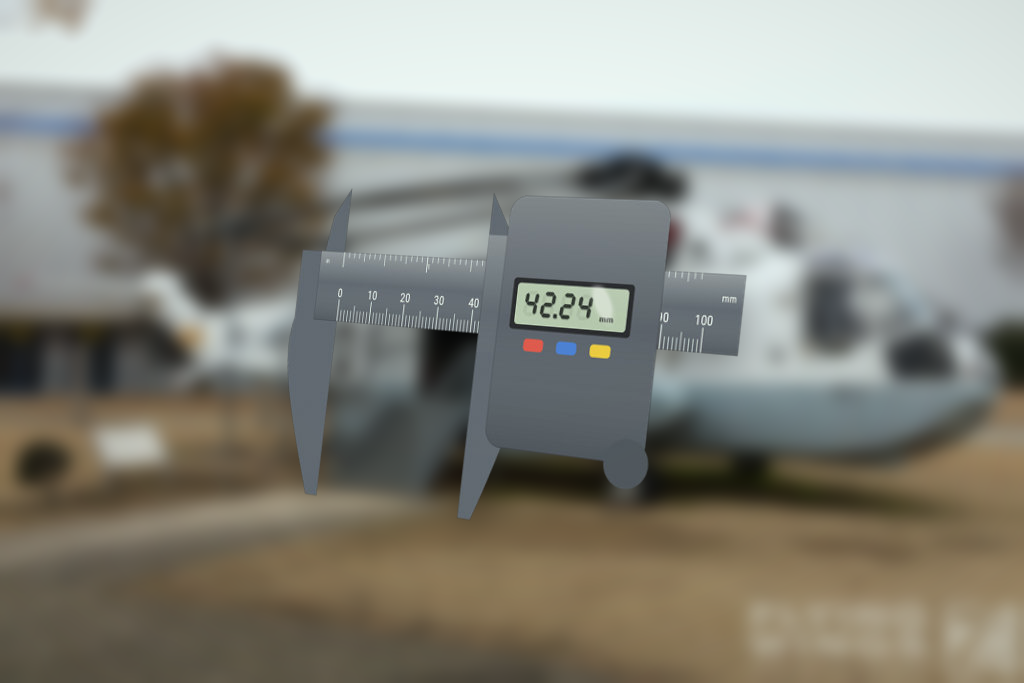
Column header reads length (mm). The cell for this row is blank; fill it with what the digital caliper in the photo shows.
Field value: 42.24 mm
